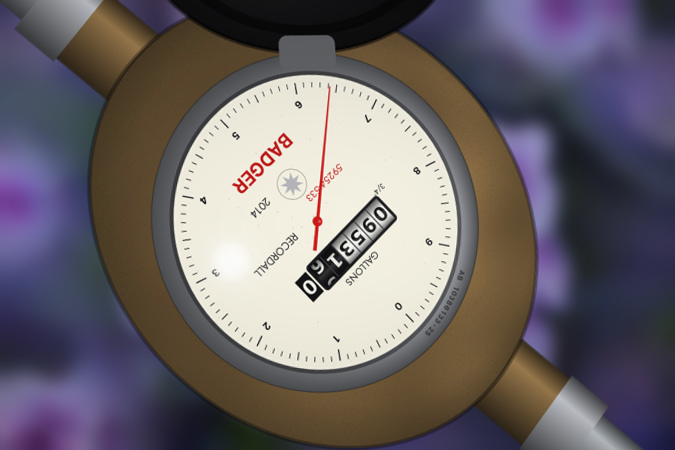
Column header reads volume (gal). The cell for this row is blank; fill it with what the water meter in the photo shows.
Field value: 953156.4 gal
